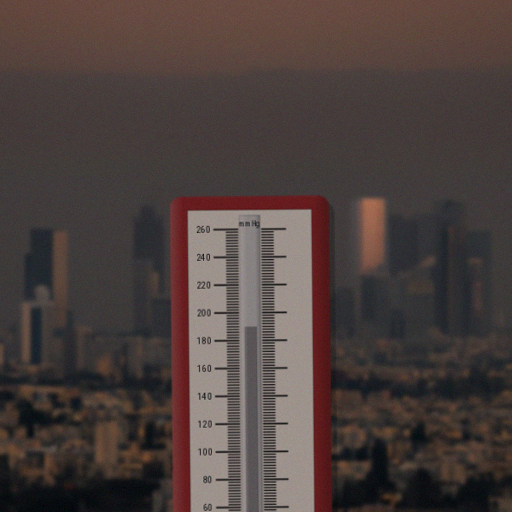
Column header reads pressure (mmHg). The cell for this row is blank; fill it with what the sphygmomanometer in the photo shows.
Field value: 190 mmHg
